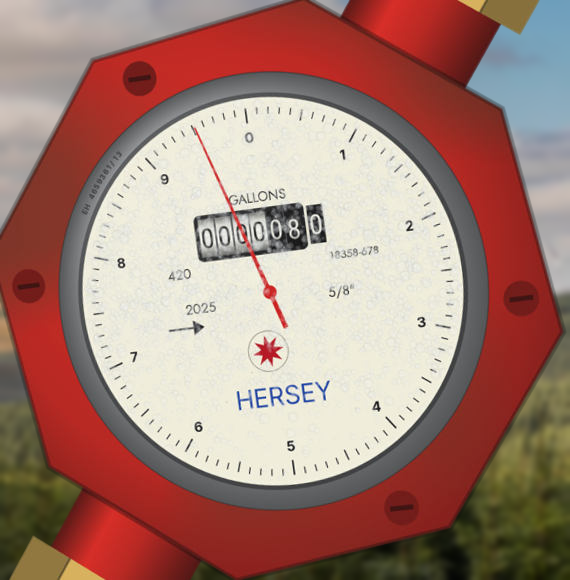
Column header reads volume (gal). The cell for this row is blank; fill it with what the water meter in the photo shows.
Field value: 79.5 gal
